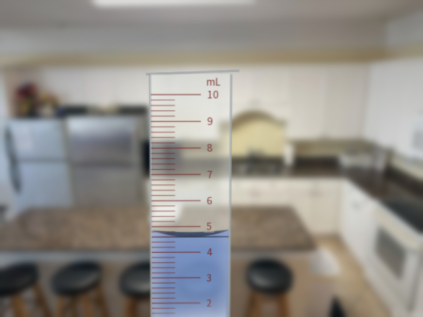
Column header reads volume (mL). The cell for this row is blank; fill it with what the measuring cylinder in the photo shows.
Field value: 4.6 mL
